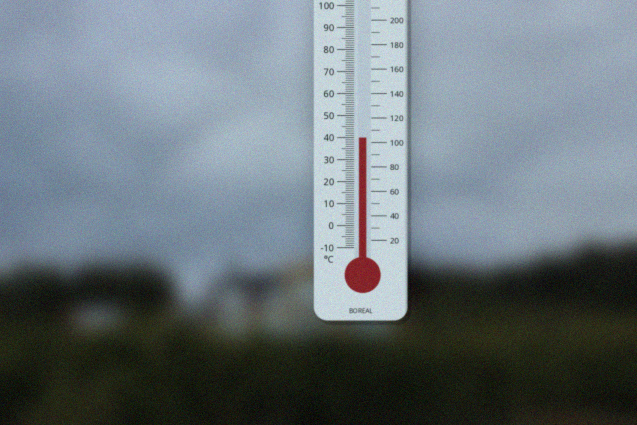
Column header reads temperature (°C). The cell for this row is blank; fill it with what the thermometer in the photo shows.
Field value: 40 °C
